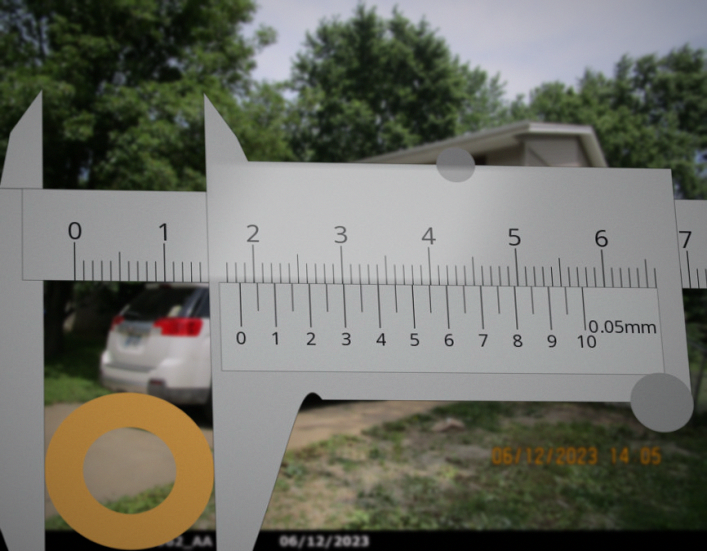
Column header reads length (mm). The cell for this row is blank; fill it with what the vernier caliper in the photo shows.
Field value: 18.4 mm
